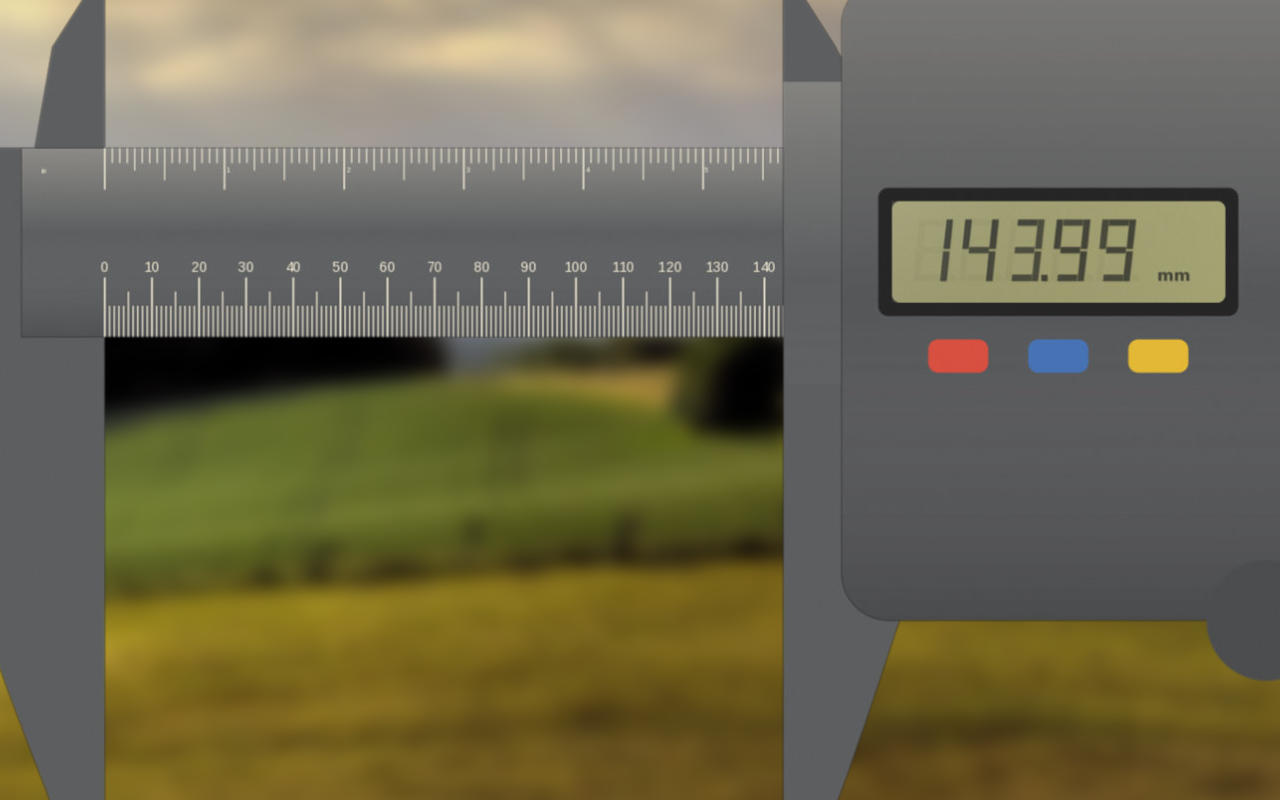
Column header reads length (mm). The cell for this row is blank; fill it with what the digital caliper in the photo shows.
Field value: 143.99 mm
